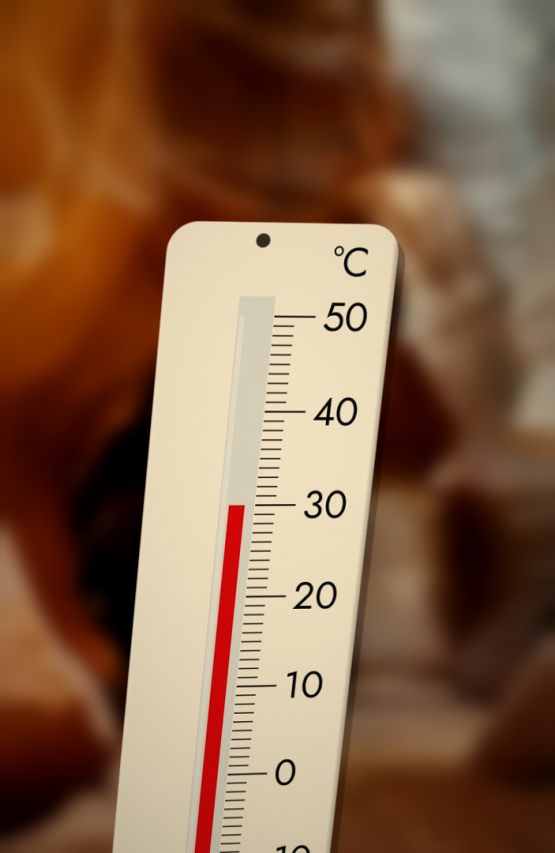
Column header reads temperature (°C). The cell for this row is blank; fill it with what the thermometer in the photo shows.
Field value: 30 °C
